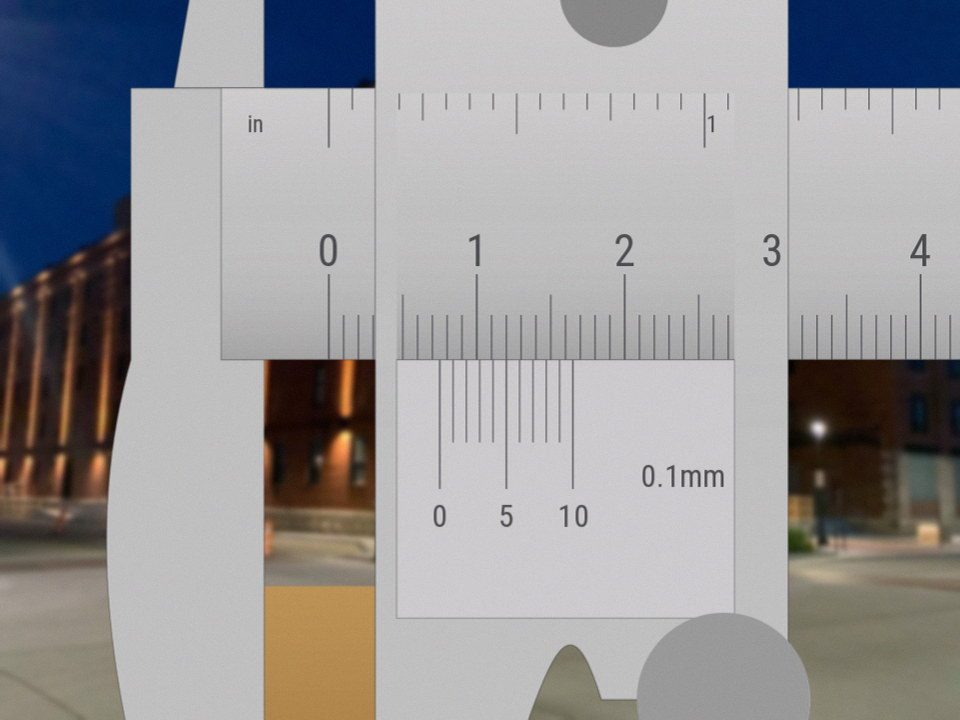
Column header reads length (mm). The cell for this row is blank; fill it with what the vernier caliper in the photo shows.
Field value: 7.5 mm
